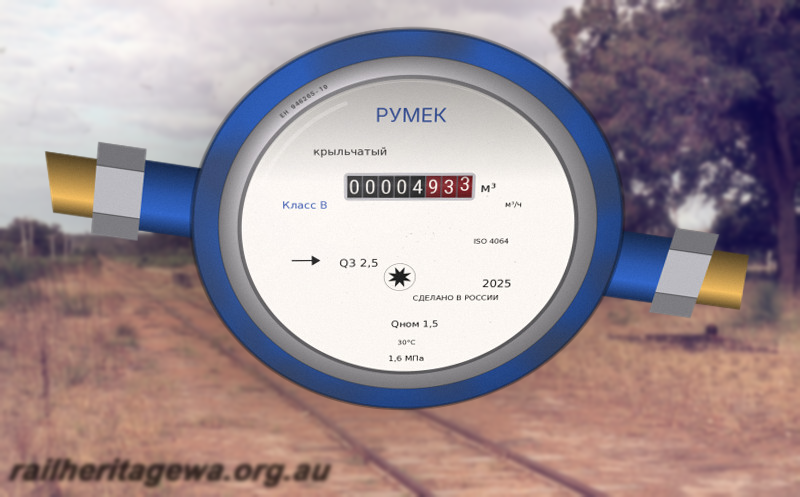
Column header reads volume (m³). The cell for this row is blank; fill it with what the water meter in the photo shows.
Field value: 4.933 m³
